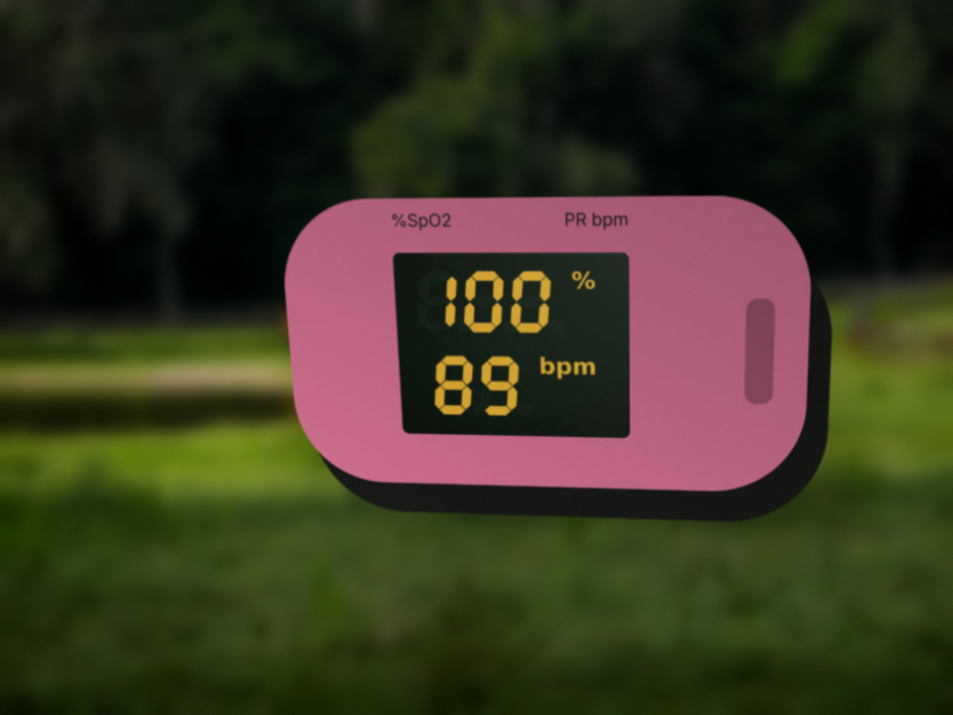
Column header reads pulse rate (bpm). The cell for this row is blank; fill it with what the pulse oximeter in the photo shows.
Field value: 89 bpm
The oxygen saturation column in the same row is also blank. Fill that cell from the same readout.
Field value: 100 %
